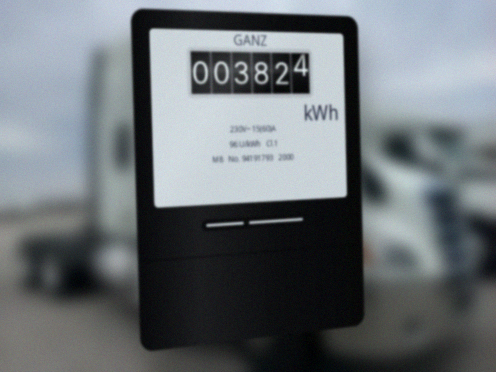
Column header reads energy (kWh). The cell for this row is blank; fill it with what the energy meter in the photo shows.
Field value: 3824 kWh
